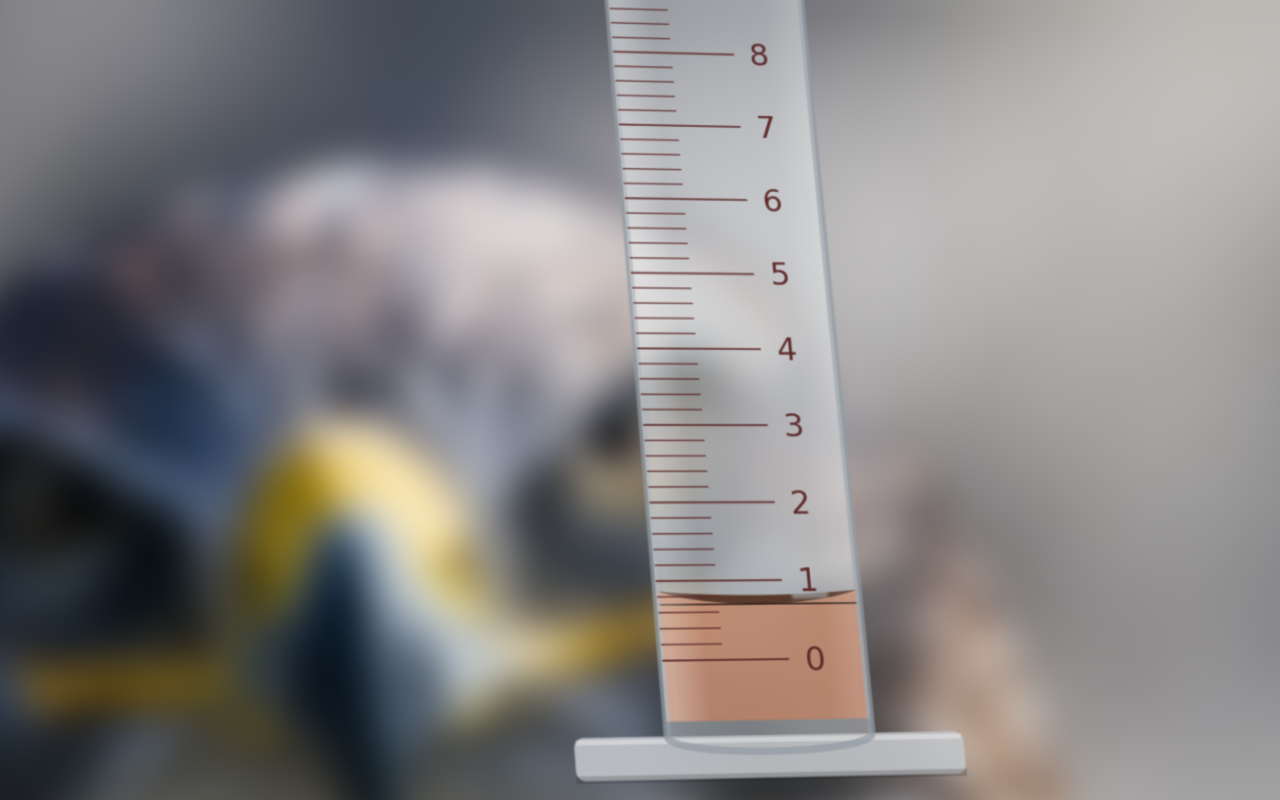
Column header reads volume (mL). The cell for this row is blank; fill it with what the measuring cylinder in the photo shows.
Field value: 0.7 mL
